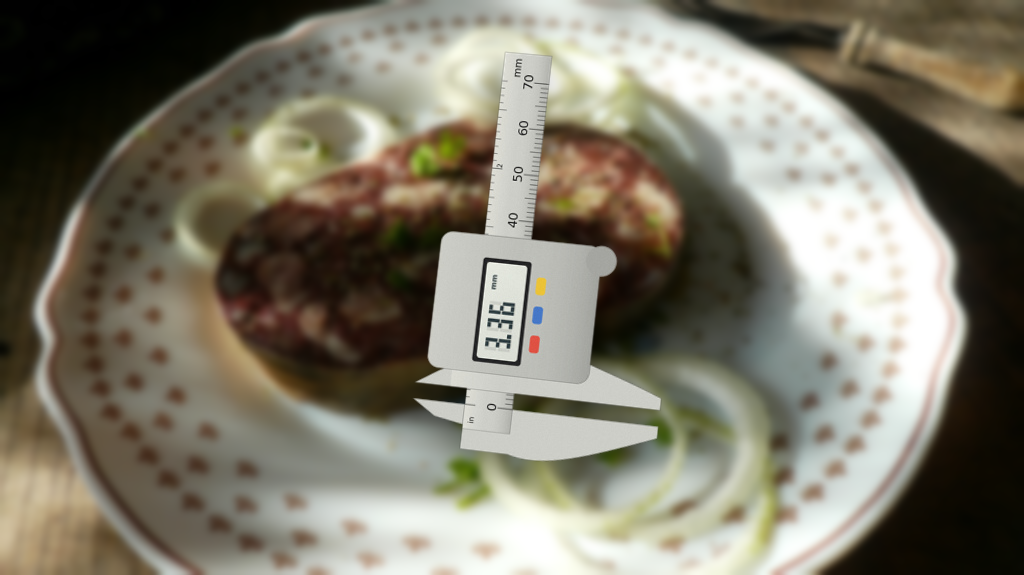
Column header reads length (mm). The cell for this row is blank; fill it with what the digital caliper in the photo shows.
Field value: 3.36 mm
